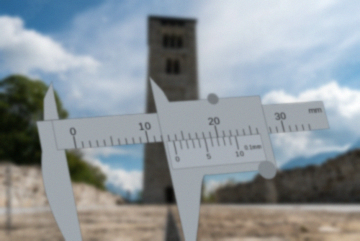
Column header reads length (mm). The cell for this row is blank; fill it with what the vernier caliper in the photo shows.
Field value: 13.6 mm
